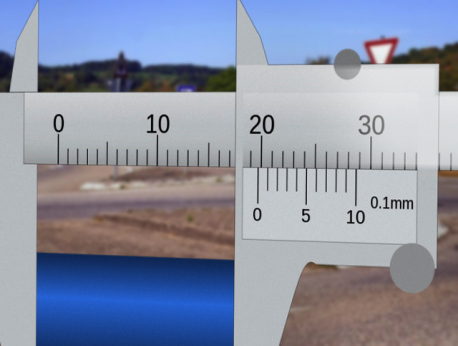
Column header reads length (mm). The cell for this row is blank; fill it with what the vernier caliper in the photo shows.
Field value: 19.7 mm
